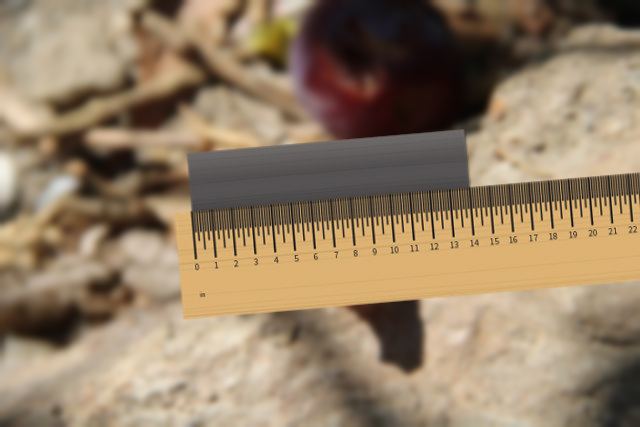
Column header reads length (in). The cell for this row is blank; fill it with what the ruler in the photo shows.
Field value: 14 in
